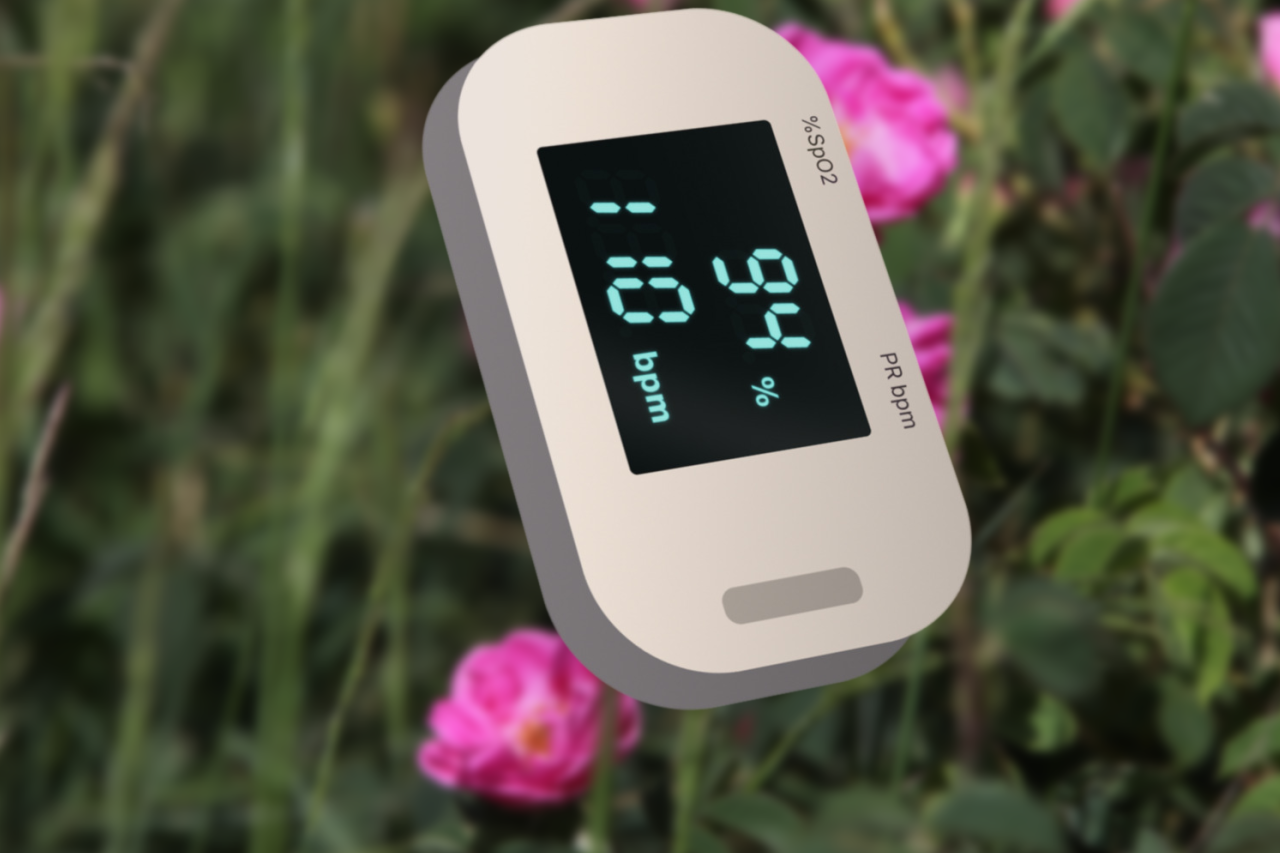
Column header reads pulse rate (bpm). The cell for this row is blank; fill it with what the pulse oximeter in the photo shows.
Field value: 110 bpm
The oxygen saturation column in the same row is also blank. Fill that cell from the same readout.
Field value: 94 %
